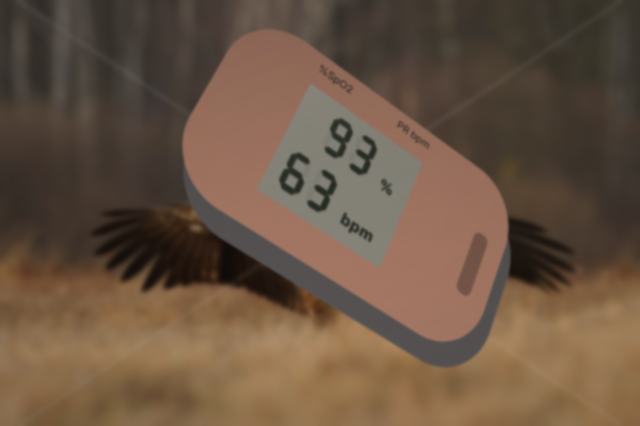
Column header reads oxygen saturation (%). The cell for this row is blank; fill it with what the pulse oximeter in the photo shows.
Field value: 93 %
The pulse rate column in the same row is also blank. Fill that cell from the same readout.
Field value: 63 bpm
